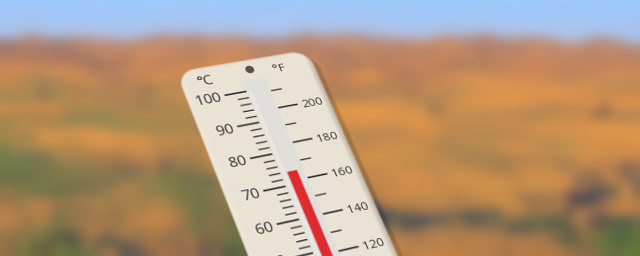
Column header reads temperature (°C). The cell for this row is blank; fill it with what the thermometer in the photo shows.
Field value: 74 °C
